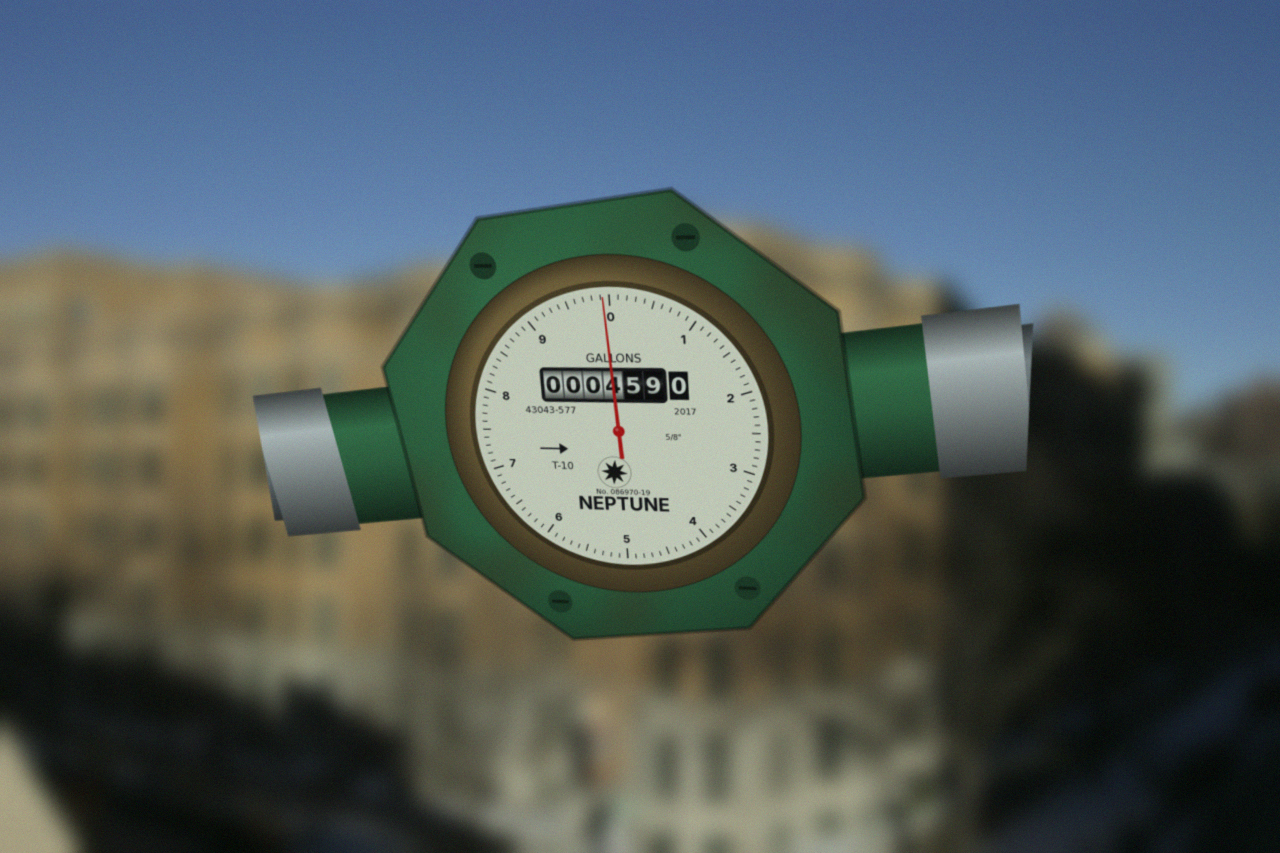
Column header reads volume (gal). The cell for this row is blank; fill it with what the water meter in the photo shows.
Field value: 4589.9 gal
